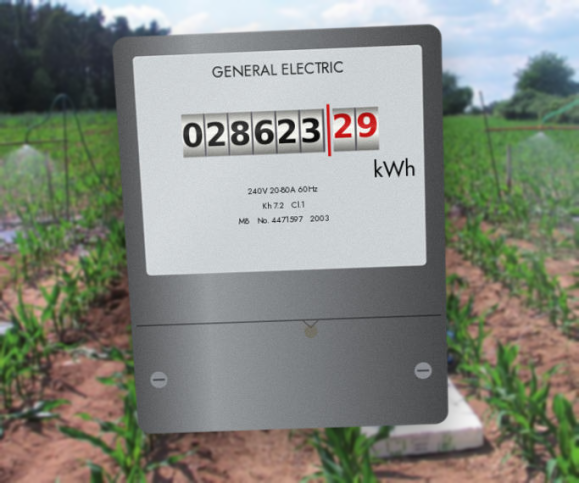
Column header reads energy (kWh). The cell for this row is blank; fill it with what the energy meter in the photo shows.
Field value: 28623.29 kWh
